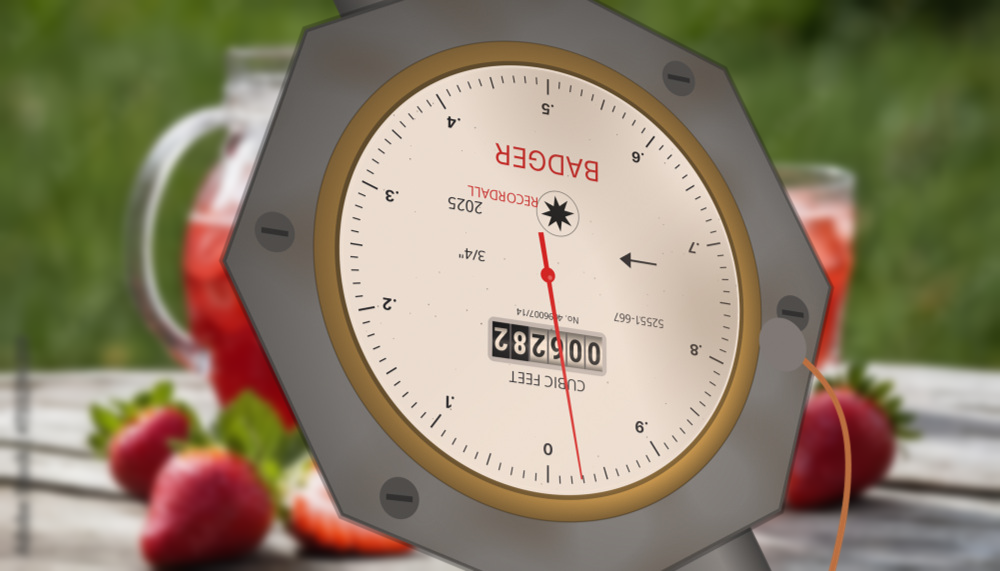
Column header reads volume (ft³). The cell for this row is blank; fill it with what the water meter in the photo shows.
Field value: 6281.97 ft³
